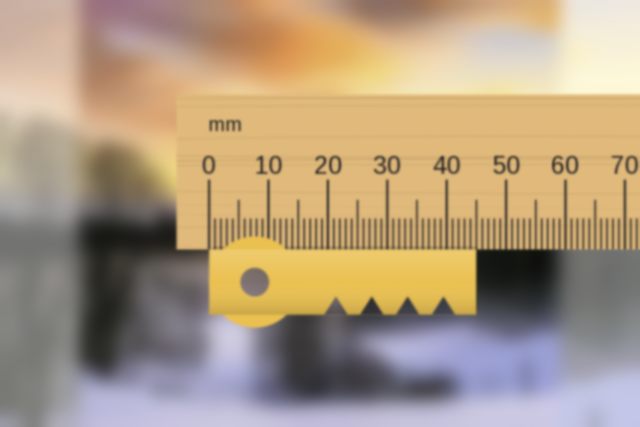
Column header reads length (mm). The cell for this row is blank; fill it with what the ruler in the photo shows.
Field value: 45 mm
